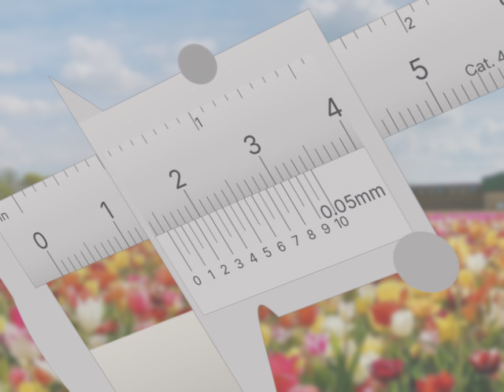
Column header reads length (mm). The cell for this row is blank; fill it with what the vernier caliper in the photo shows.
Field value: 15.4 mm
